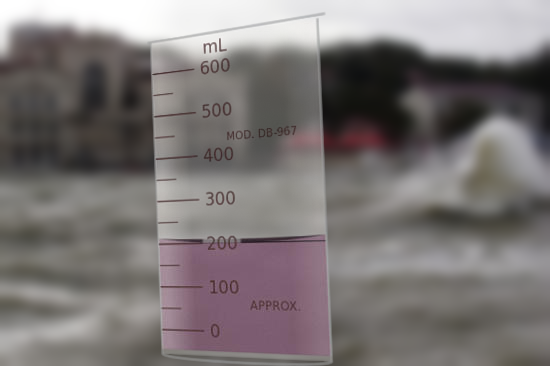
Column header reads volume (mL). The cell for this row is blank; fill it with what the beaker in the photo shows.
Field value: 200 mL
